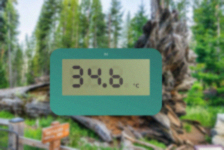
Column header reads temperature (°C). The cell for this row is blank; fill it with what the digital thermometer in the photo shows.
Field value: 34.6 °C
